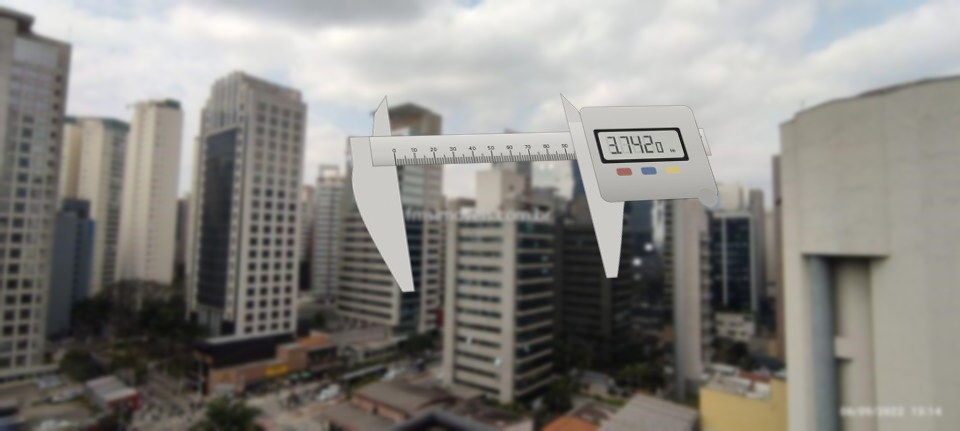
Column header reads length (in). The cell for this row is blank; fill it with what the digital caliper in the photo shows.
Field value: 3.7420 in
